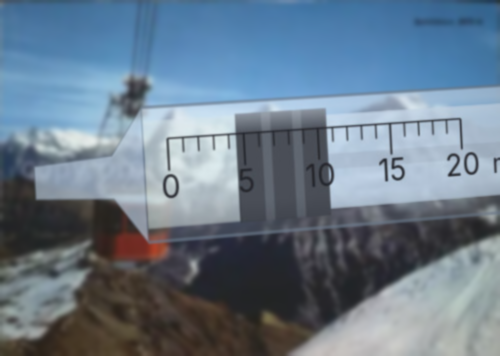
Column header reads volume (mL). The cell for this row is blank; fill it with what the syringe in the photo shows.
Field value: 4.5 mL
